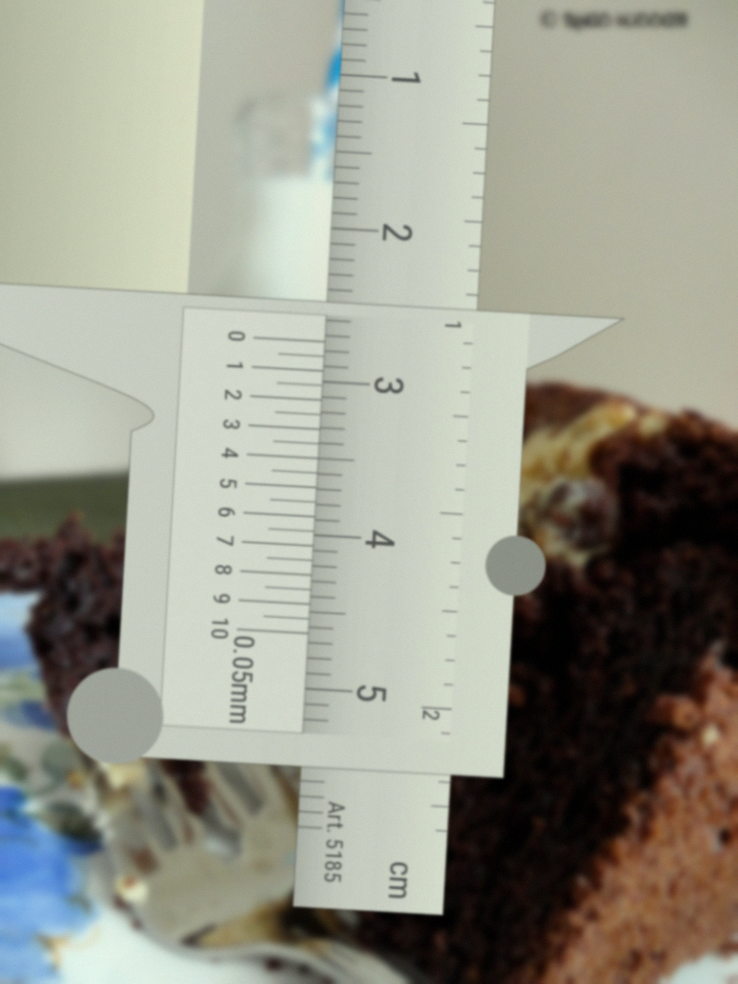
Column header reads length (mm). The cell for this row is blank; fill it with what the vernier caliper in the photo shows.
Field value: 27.4 mm
